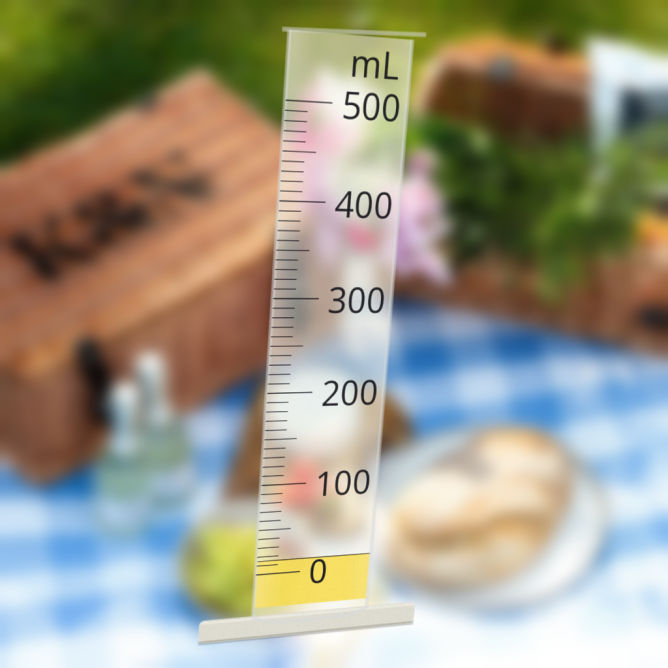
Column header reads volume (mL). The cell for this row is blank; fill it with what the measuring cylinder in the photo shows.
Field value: 15 mL
